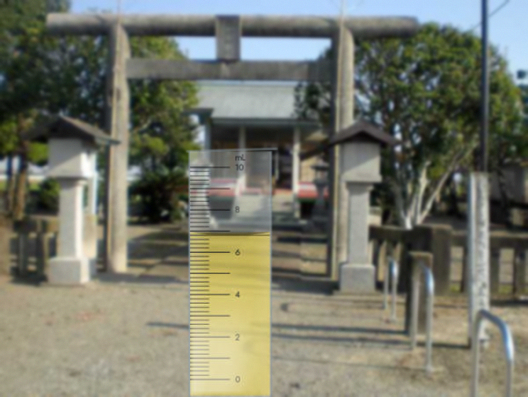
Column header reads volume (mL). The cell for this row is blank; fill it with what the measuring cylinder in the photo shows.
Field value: 6.8 mL
